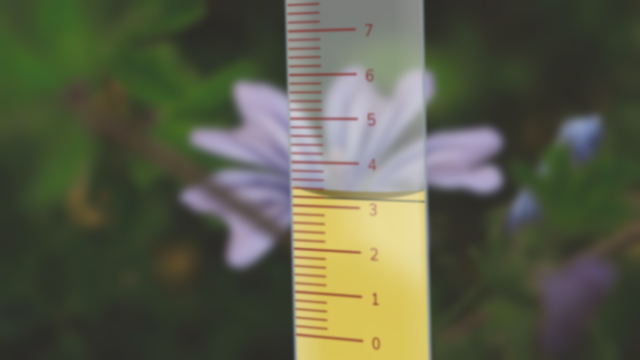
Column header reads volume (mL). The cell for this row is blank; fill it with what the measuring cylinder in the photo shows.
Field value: 3.2 mL
